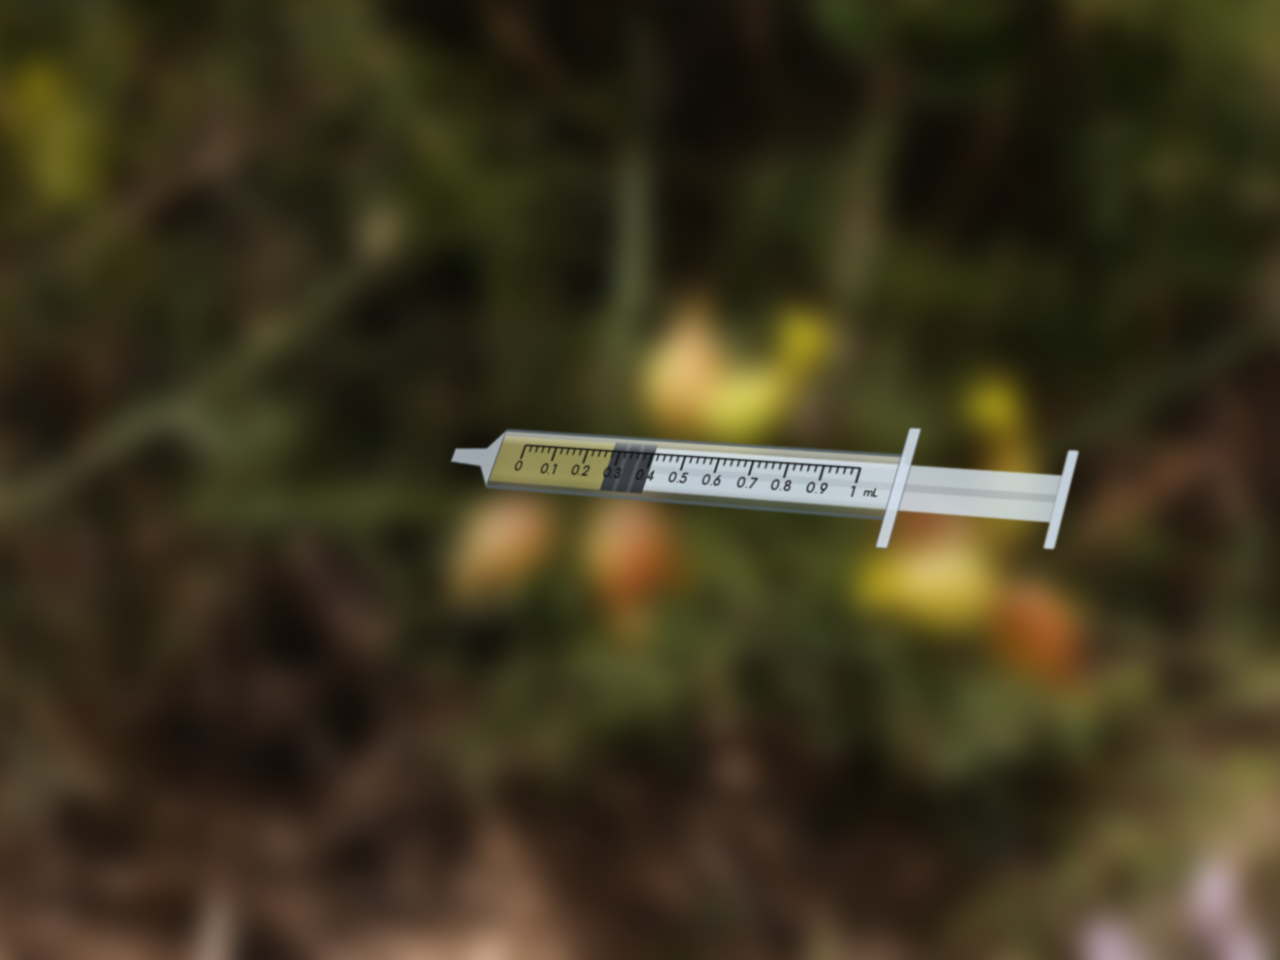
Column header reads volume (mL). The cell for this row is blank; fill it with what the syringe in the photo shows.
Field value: 0.28 mL
